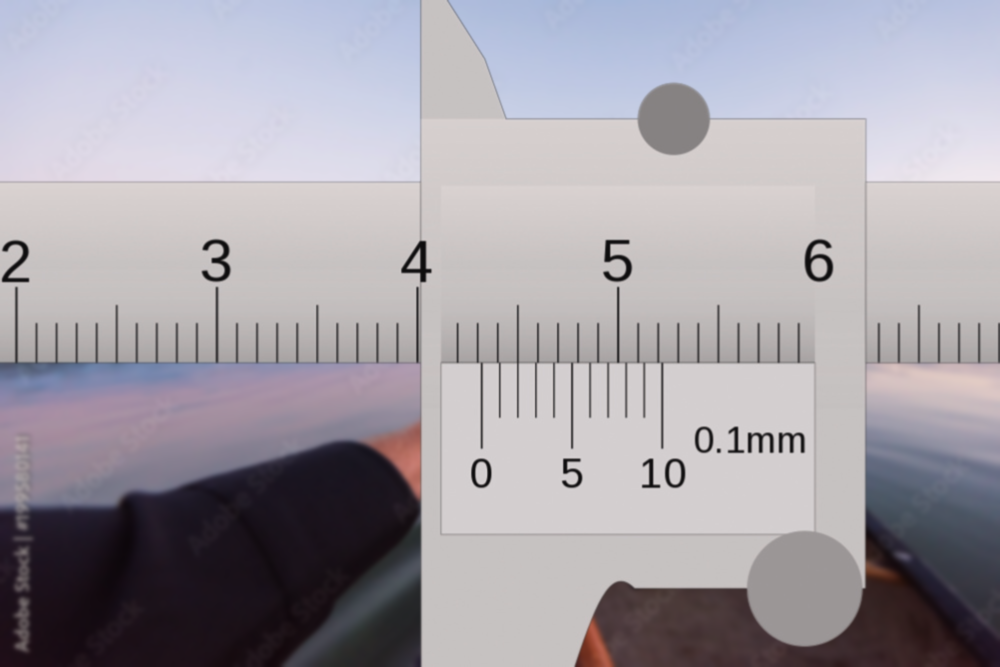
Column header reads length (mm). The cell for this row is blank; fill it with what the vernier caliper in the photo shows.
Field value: 43.2 mm
